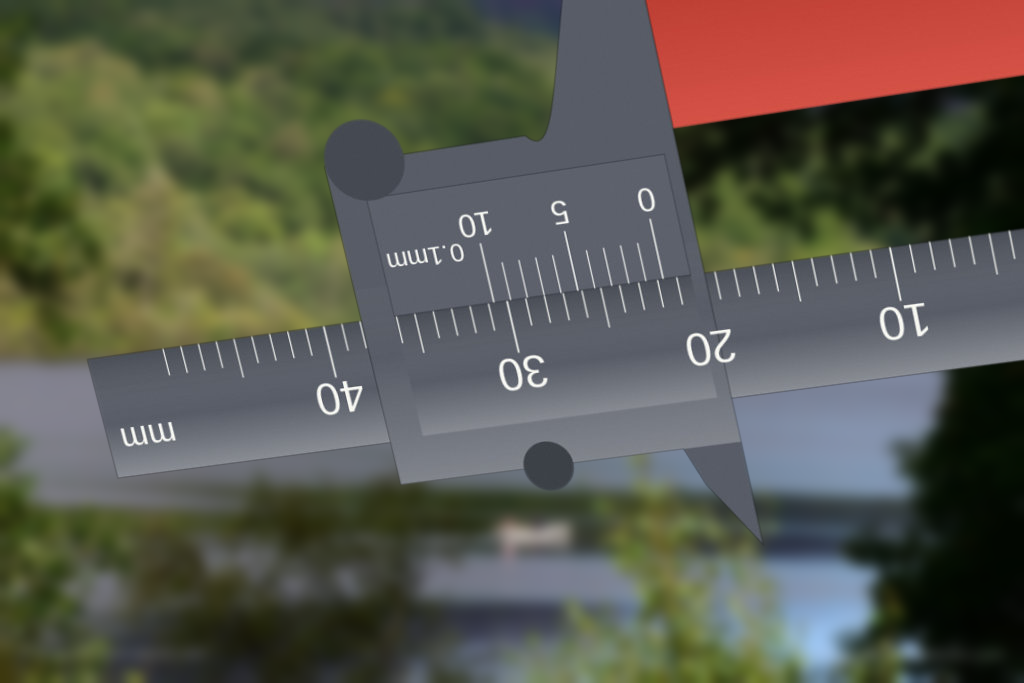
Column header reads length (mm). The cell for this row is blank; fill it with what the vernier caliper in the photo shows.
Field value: 21.7 mm
